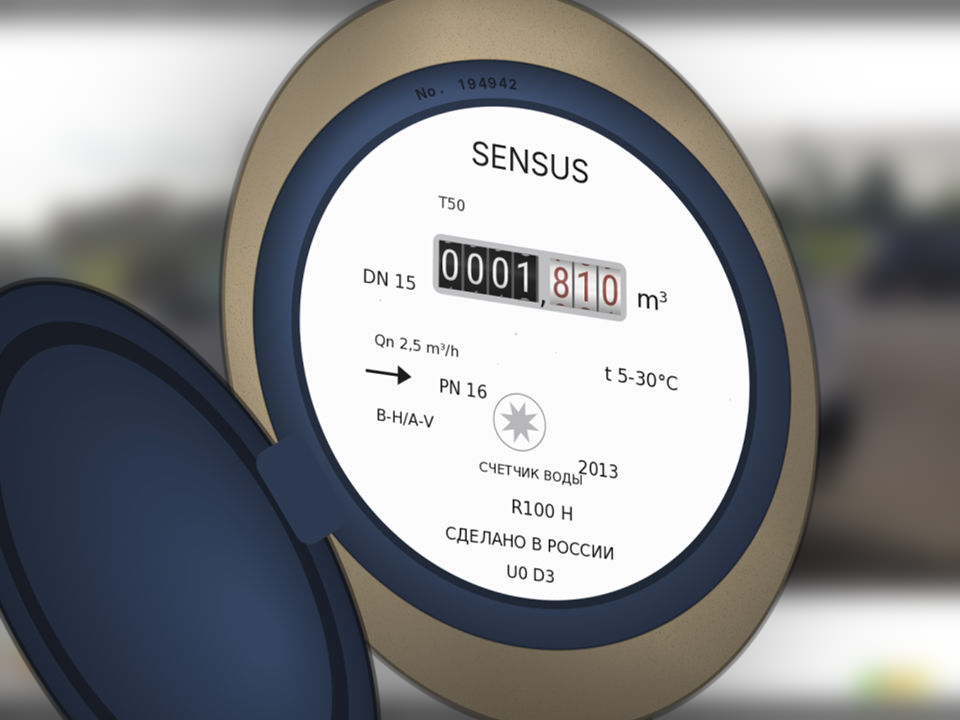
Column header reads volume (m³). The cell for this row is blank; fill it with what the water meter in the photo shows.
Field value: 1.810 m³
